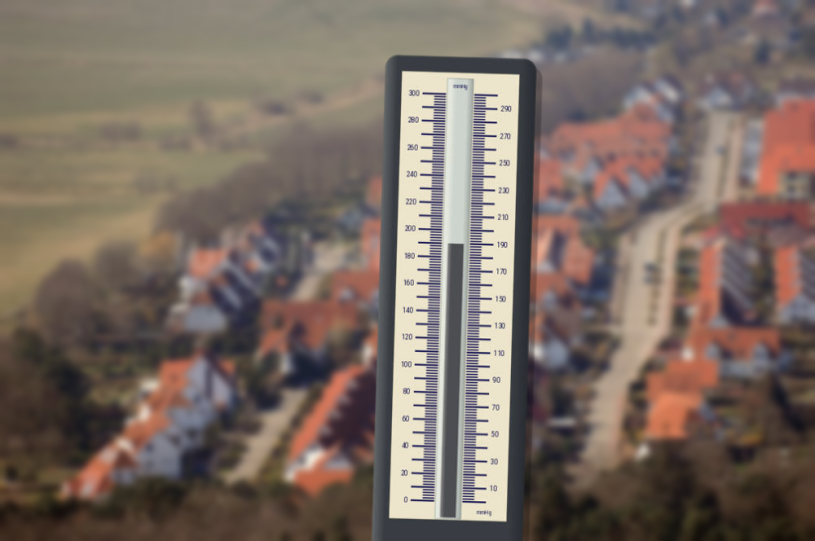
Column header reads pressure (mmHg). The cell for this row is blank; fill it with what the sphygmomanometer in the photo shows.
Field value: 190 mmHg
